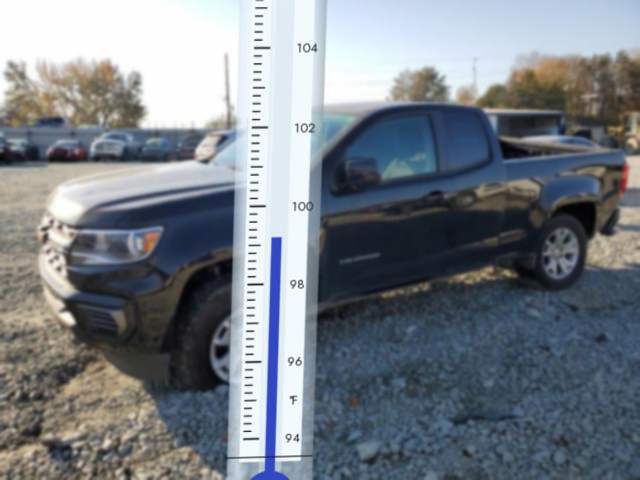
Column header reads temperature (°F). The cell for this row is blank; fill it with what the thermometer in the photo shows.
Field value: 99.2 °F
